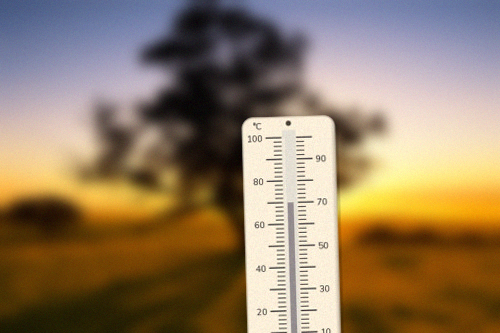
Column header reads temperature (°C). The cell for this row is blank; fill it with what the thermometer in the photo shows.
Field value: 70 °C
